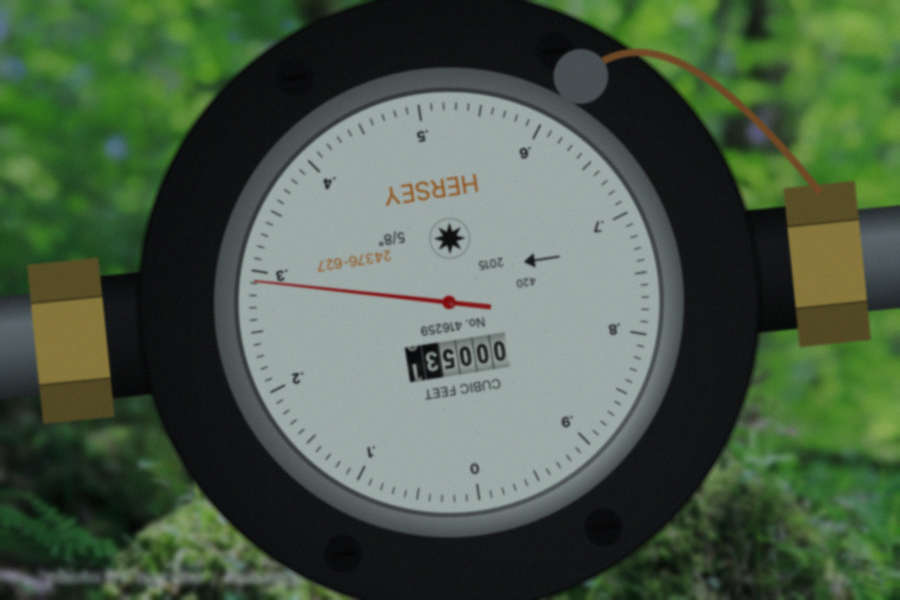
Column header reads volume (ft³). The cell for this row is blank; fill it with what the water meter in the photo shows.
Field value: 531.29 ft³
